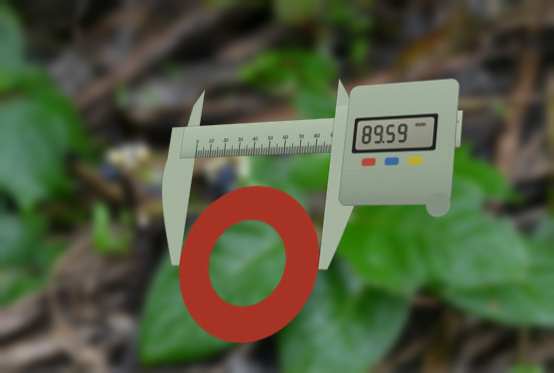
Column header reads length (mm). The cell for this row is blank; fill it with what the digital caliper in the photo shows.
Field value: 89.59 mm
